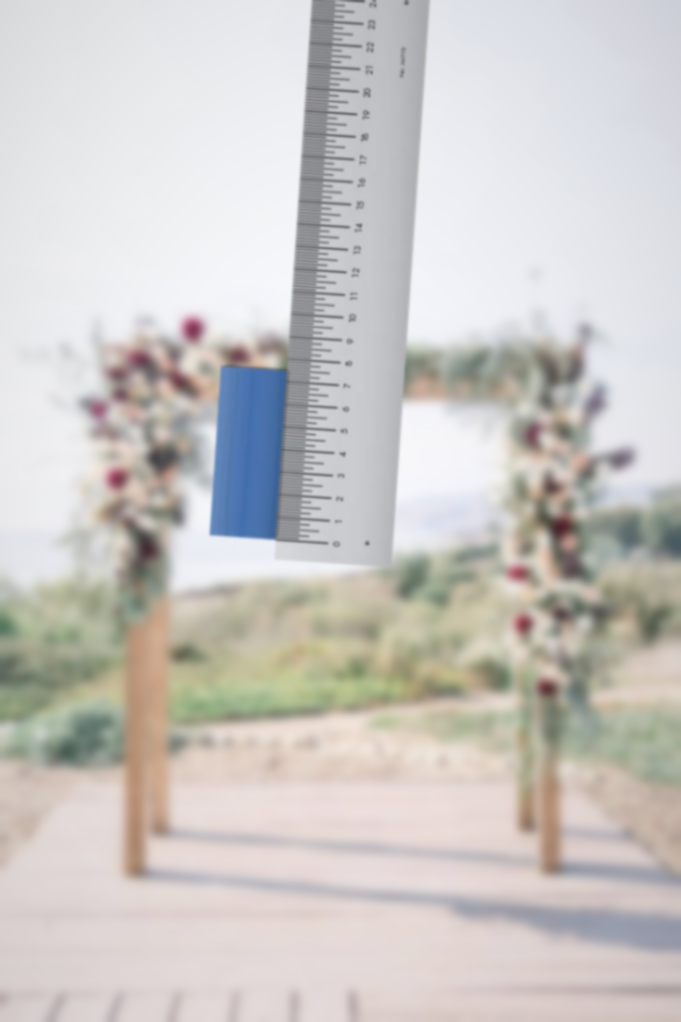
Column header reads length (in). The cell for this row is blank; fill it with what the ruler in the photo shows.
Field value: 7.5 in
